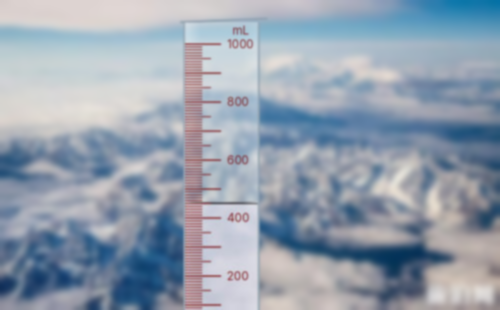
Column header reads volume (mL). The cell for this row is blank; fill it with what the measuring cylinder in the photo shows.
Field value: 450 mL
